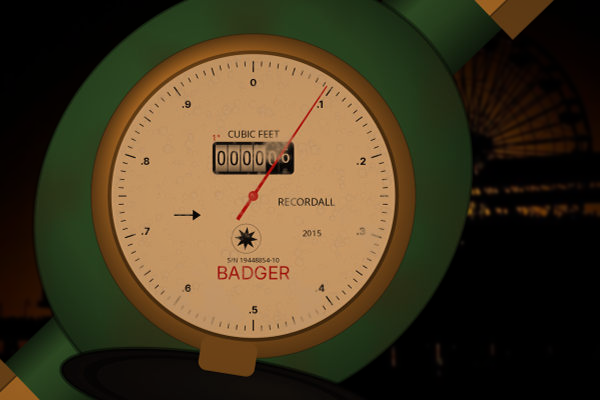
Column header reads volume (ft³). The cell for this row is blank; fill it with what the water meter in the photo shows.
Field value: 6.09 ft³
